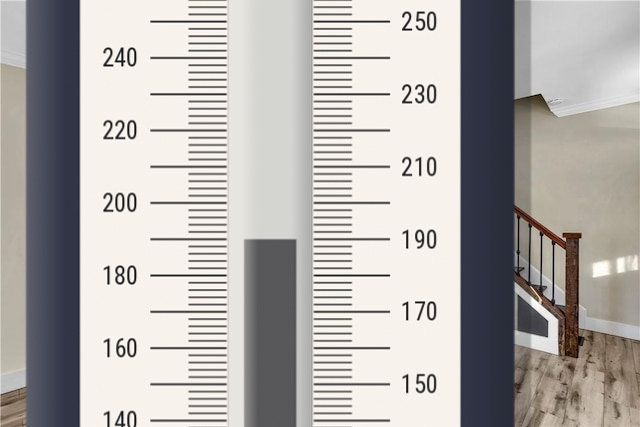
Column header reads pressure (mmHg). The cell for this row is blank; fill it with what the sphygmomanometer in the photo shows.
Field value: 190 mmHg
